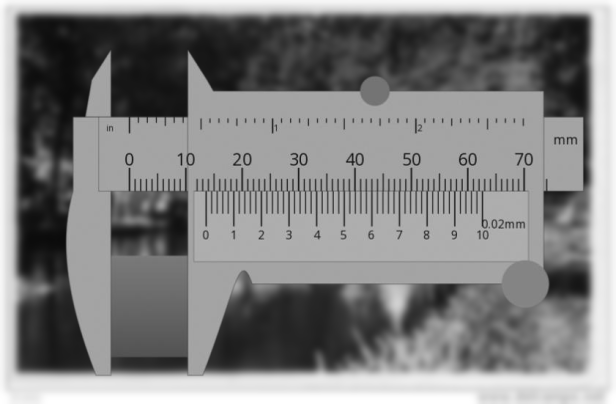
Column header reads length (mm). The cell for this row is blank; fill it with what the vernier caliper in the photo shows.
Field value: 13.6 mm
